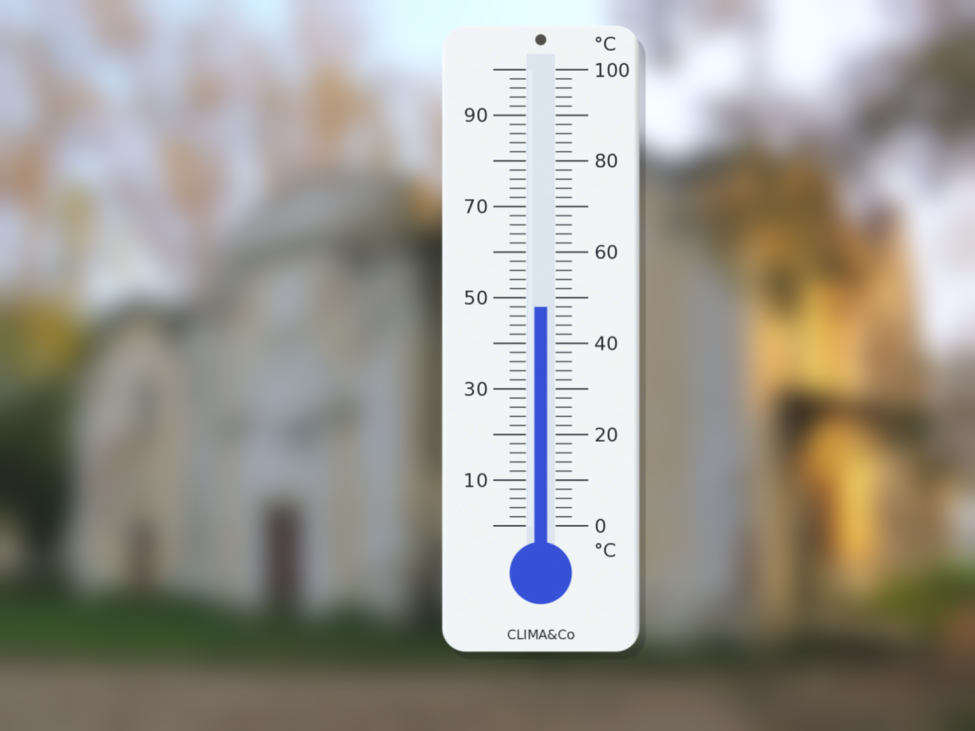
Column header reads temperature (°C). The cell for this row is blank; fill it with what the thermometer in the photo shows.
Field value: 48 °C
